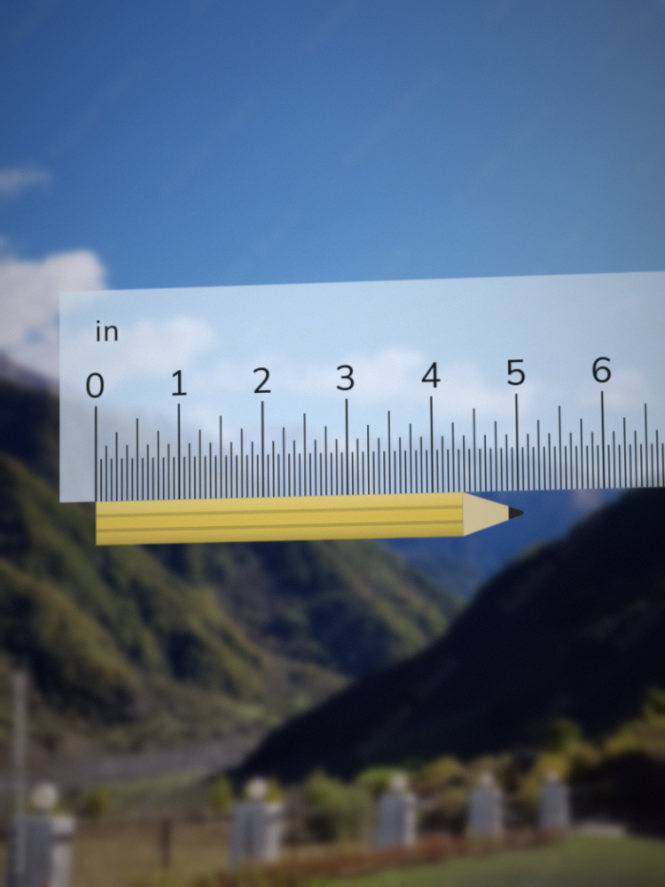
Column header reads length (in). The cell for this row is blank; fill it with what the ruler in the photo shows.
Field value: 5.0625 in
